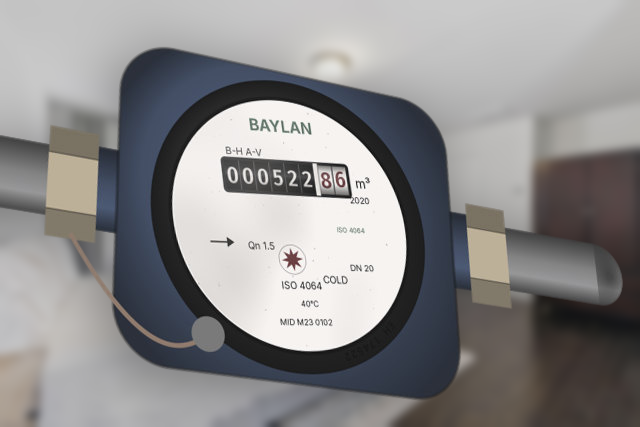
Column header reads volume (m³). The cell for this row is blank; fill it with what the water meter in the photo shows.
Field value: 522.86 m³
